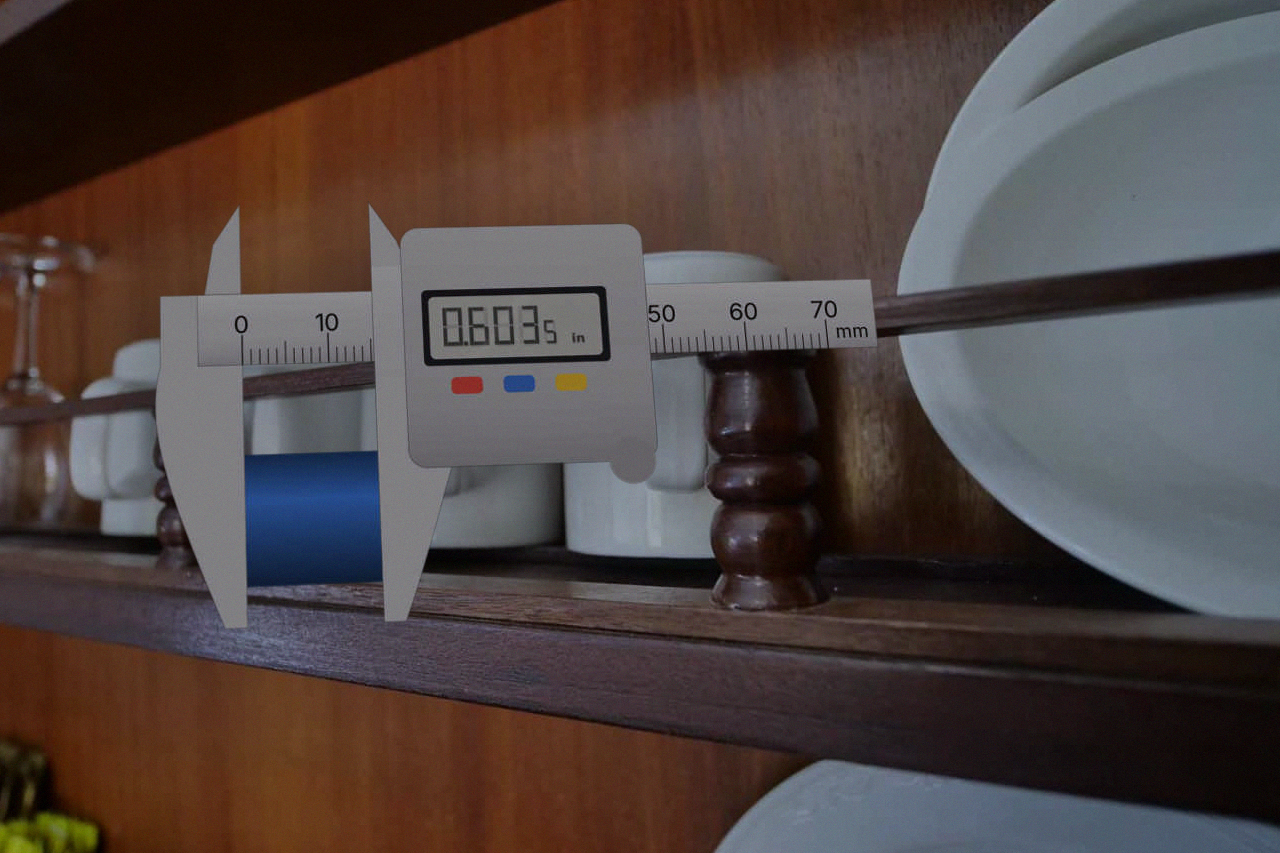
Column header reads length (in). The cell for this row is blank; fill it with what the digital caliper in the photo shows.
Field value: 0.6035 in
